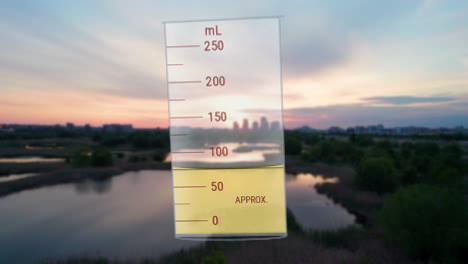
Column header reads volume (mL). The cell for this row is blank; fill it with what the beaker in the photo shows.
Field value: 75 mL
